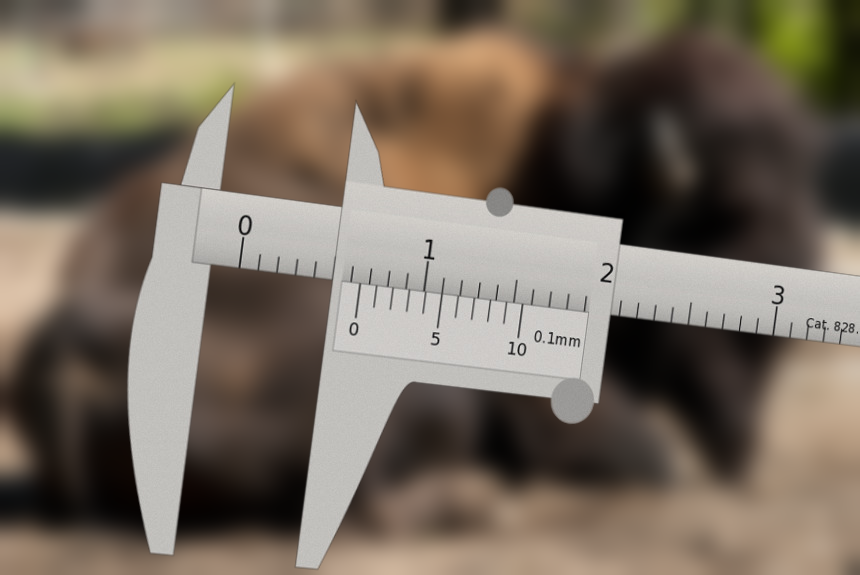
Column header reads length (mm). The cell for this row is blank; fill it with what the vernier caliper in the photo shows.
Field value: 6.5 mm
